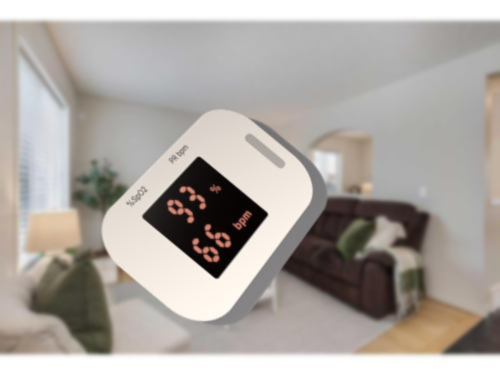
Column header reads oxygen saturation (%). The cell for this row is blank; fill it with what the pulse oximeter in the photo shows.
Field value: 93 %
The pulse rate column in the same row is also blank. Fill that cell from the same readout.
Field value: 66 bpm
